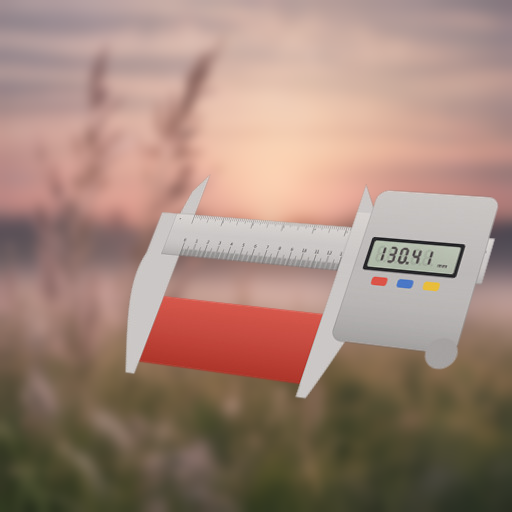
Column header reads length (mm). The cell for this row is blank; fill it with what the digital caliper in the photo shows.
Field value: 130.41 mm
